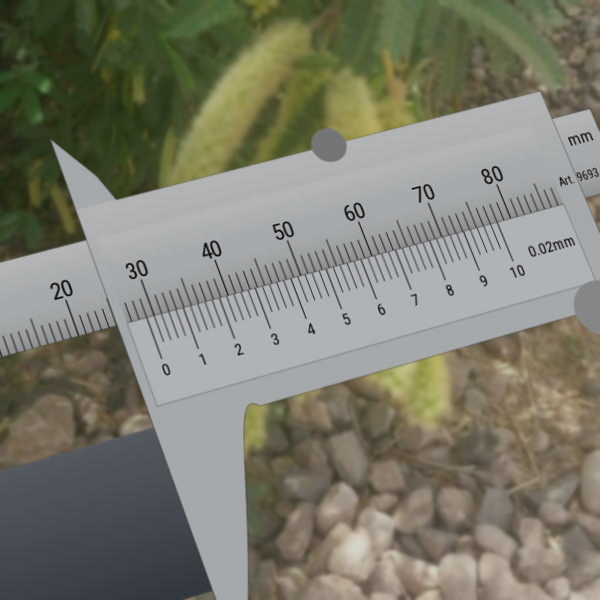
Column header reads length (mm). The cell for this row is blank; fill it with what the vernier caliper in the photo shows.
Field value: 29.0 mm
